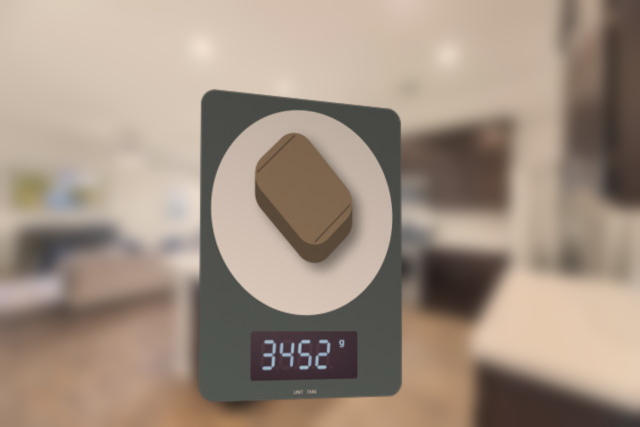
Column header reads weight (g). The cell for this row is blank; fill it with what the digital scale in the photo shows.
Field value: 3452 g
